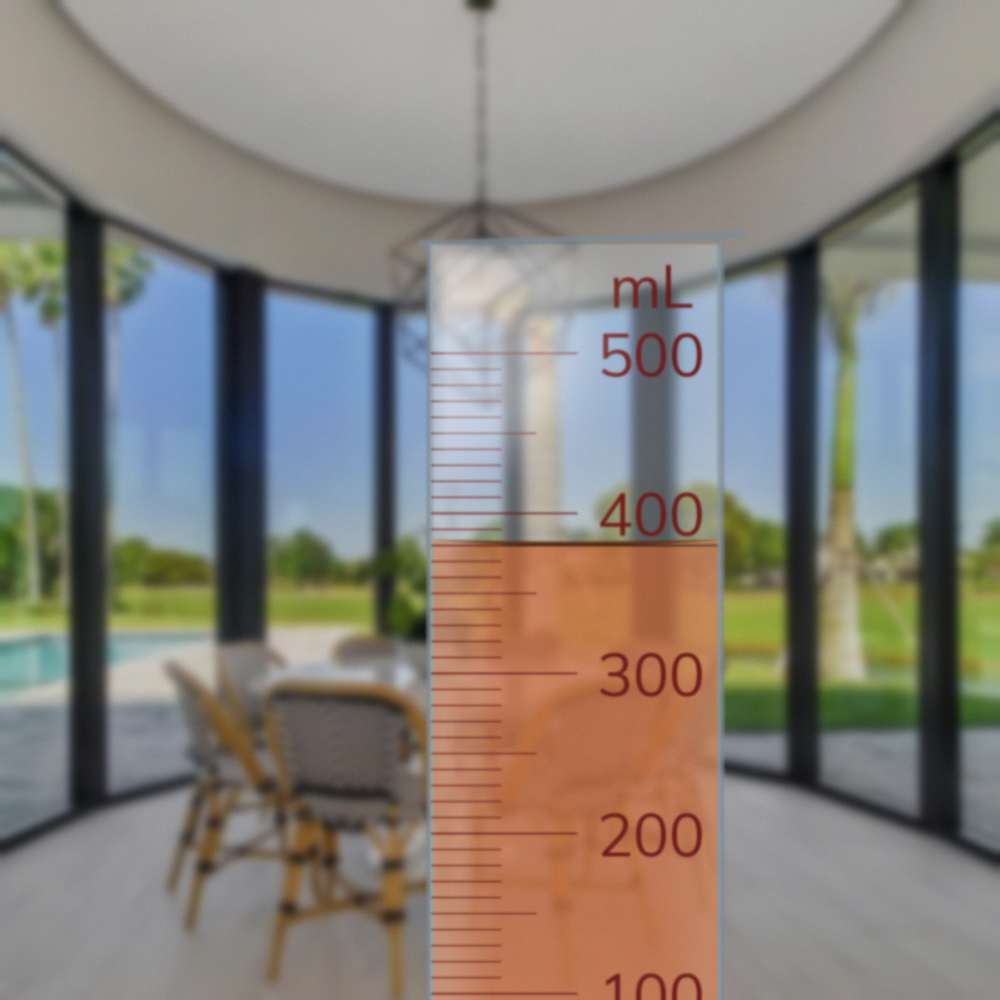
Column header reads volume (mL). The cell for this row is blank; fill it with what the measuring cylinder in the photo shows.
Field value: 380 mL
